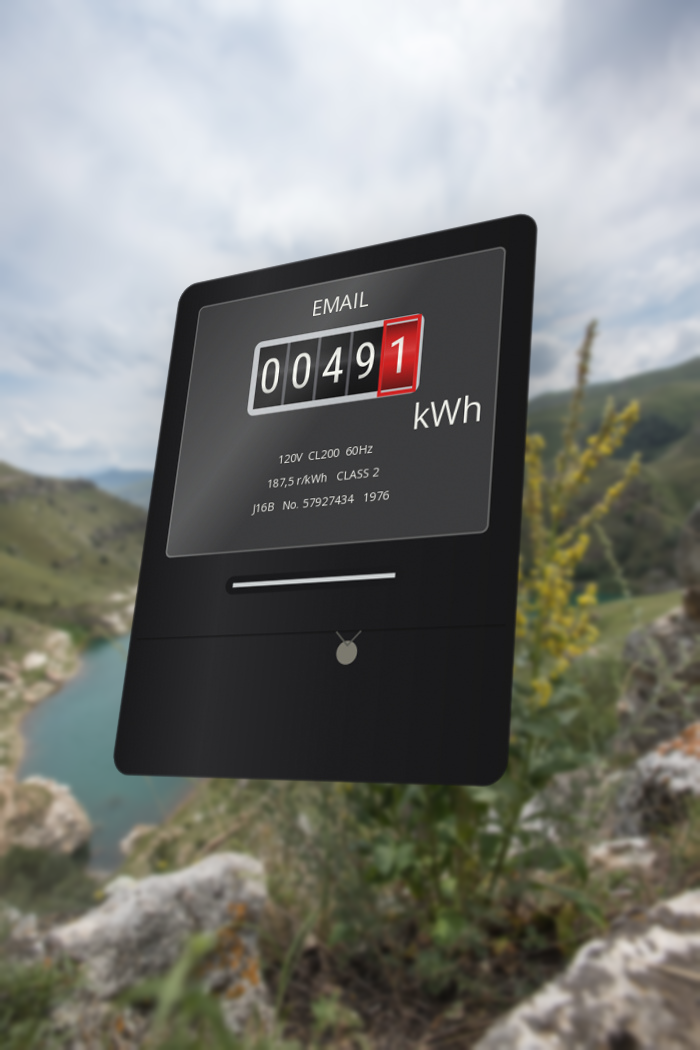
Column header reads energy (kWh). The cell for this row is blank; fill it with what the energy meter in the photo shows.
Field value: 49.1 kWh
